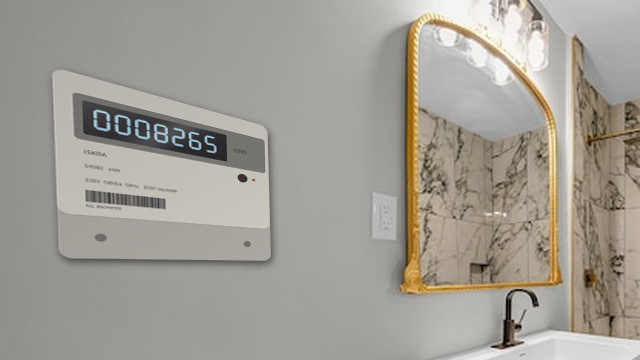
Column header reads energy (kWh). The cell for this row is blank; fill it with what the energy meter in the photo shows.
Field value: 8265 kWh
